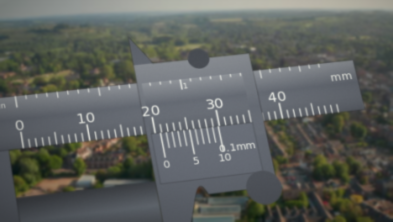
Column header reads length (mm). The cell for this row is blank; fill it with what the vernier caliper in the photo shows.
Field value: 20.8 mm
